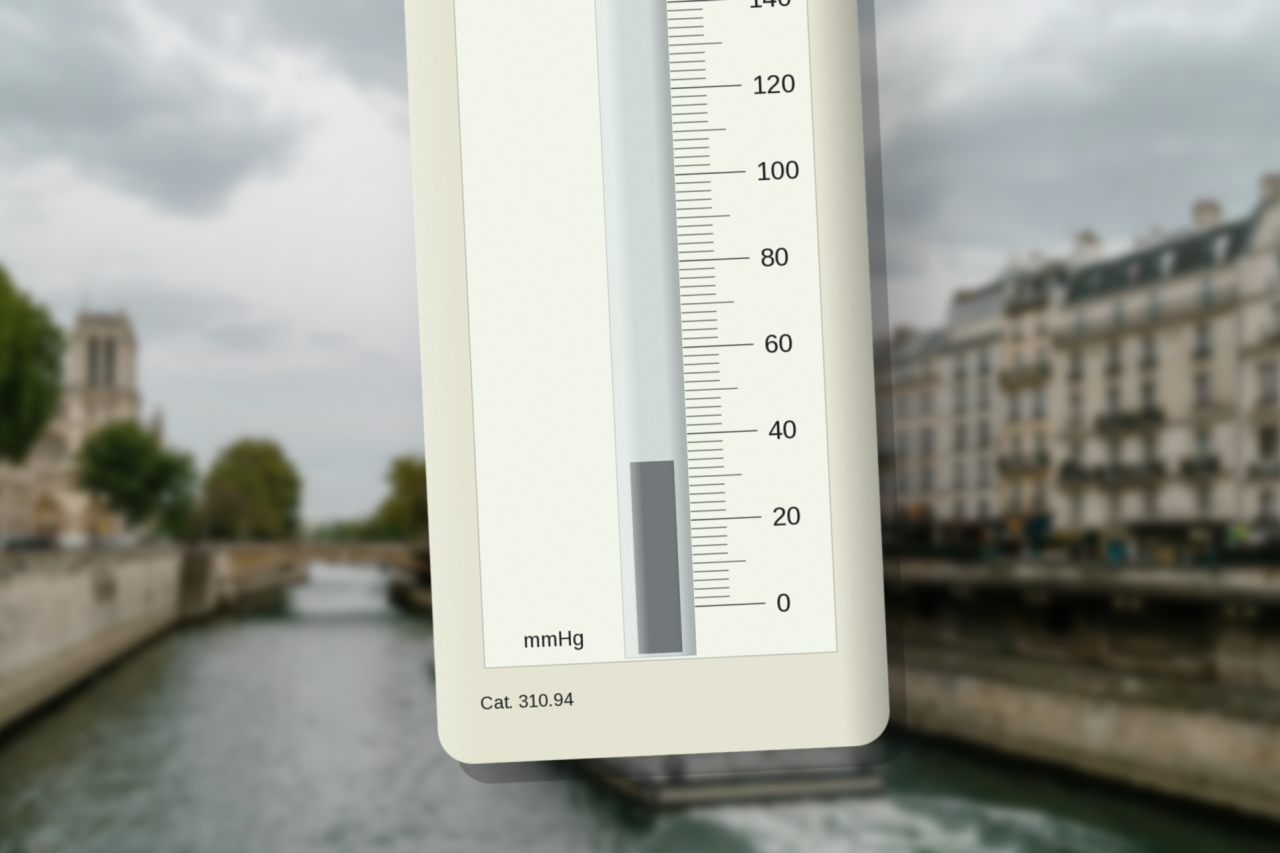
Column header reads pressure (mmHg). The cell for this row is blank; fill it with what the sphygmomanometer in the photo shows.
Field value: 34 mmHg
